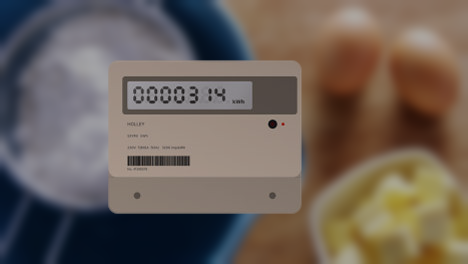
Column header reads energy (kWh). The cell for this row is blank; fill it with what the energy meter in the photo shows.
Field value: 314 kWh
